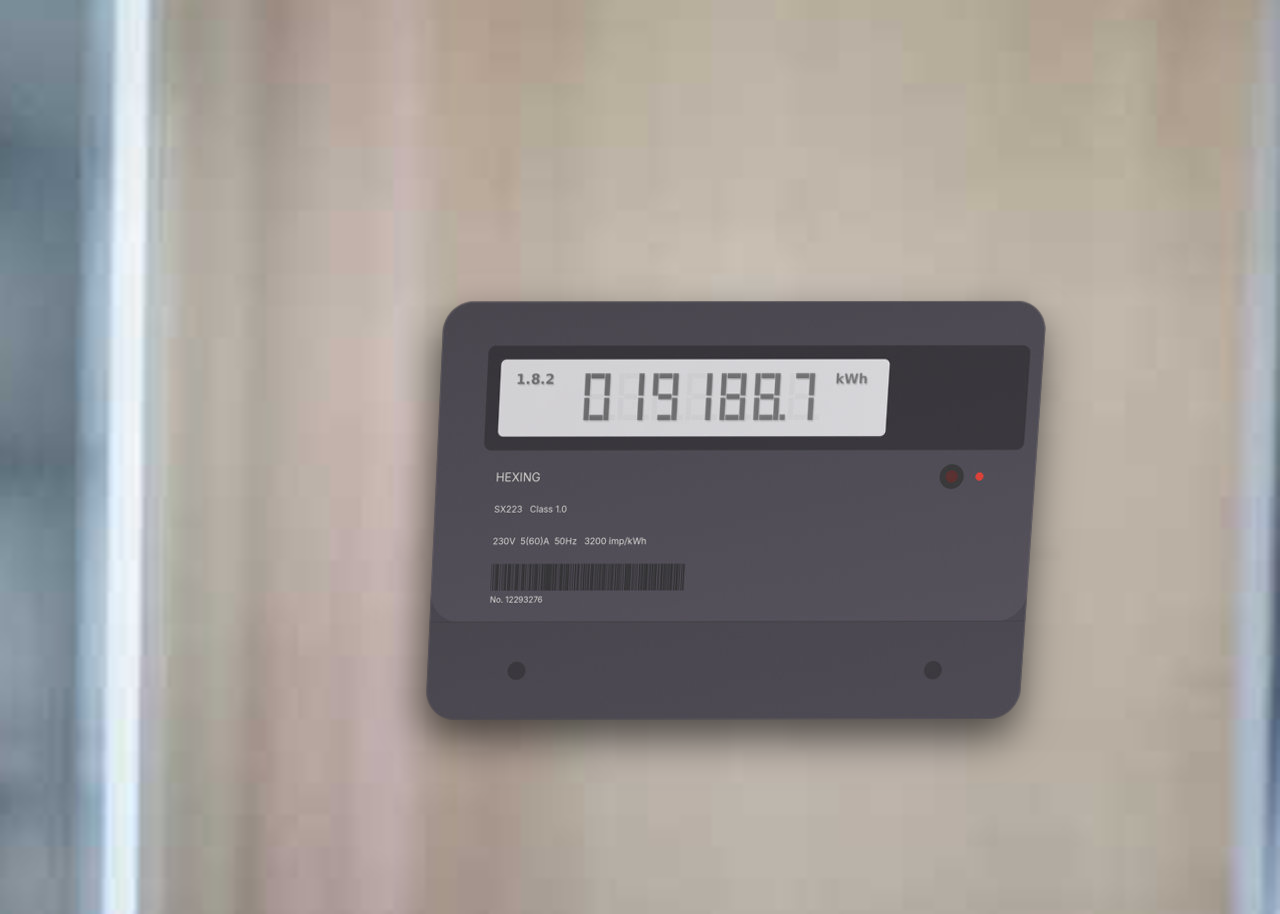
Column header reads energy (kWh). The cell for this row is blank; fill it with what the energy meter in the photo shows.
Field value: 19188.7 kWh
